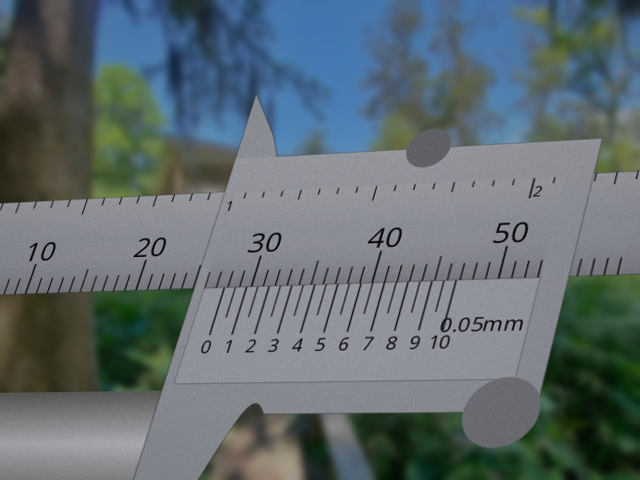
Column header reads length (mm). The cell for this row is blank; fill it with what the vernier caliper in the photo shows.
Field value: 27.7 mm
